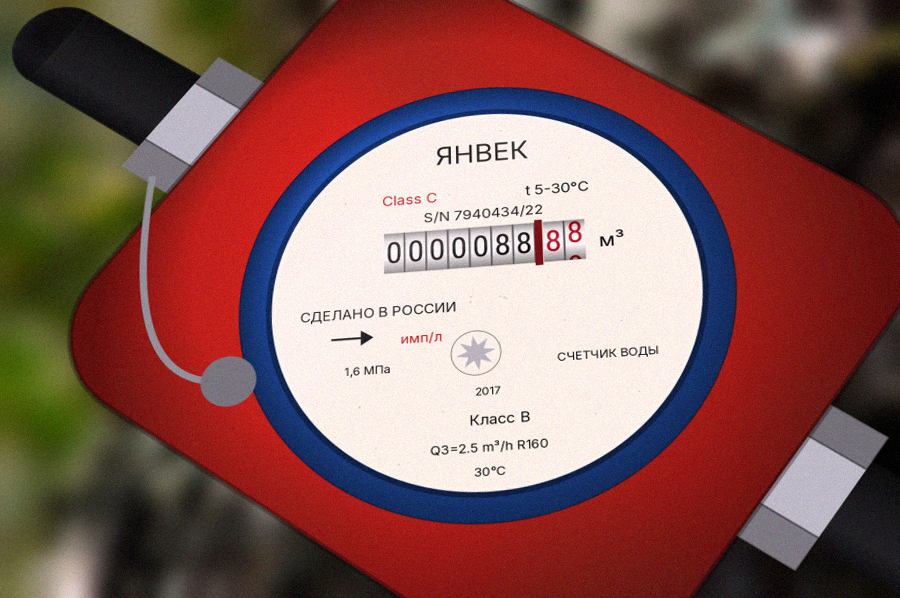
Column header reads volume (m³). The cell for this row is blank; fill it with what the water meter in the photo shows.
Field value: 88.88 m³
